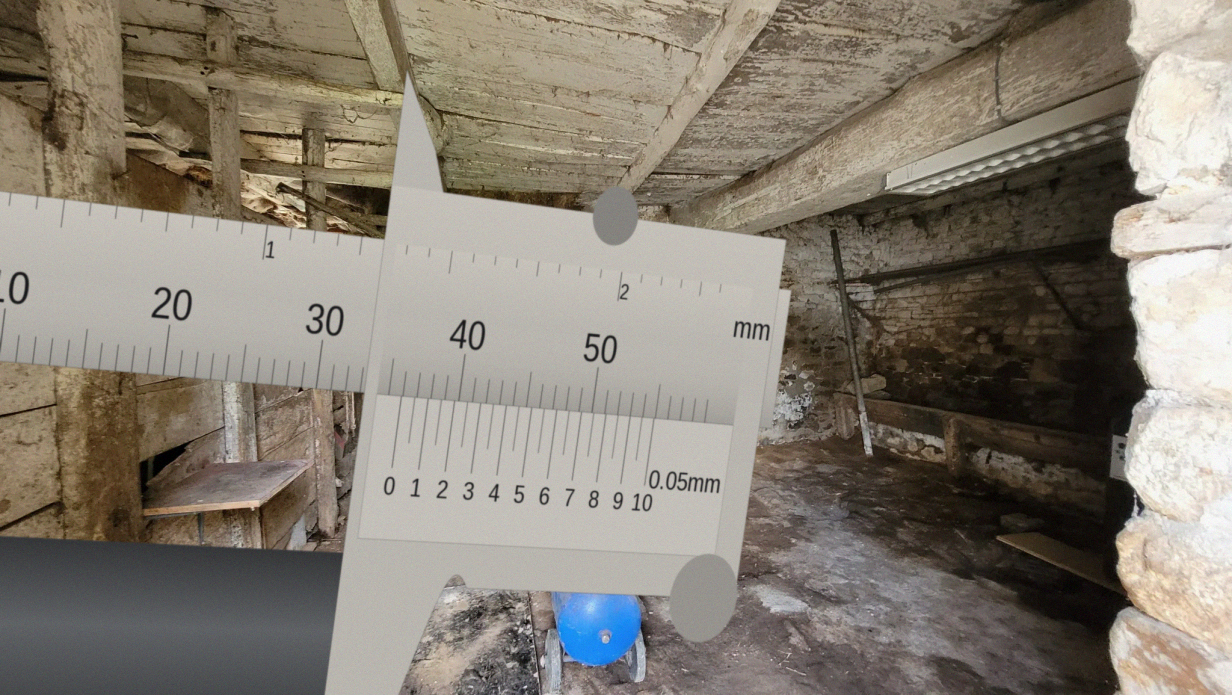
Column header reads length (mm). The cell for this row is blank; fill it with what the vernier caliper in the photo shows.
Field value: 35.9 mm
